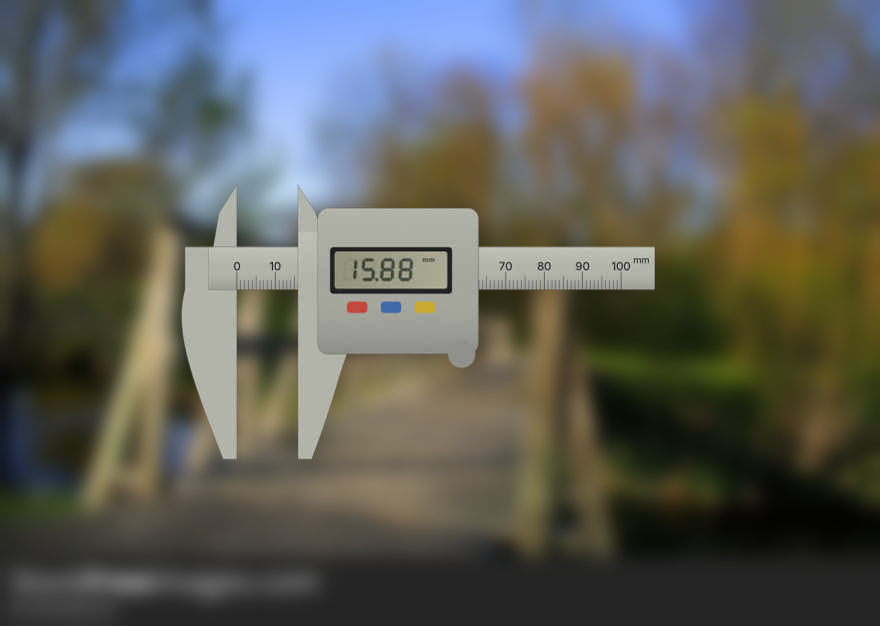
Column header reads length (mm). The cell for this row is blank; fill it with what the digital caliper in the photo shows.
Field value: 15.88 mm
